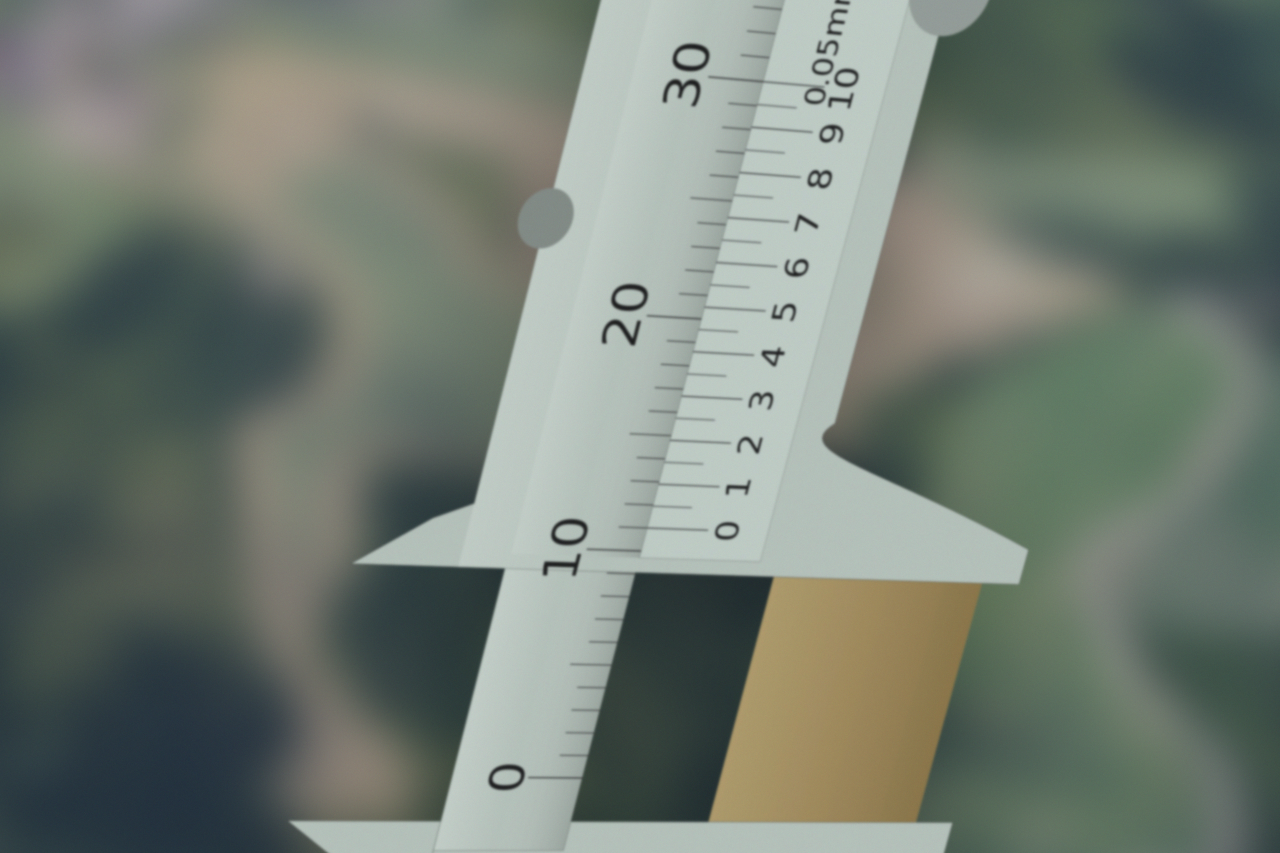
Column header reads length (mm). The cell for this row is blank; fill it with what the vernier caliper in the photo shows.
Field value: 11.0 mm
